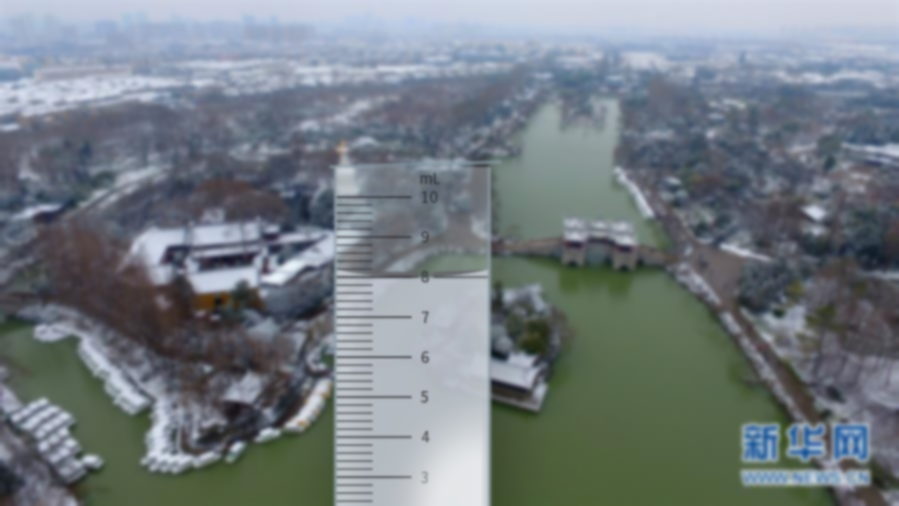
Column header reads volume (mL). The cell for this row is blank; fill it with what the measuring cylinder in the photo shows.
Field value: 8 mL
